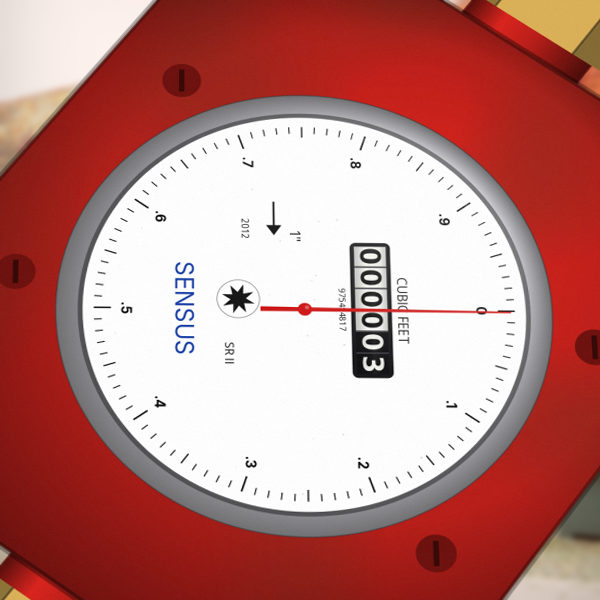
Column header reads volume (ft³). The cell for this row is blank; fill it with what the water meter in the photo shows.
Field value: 3.00 ft³
